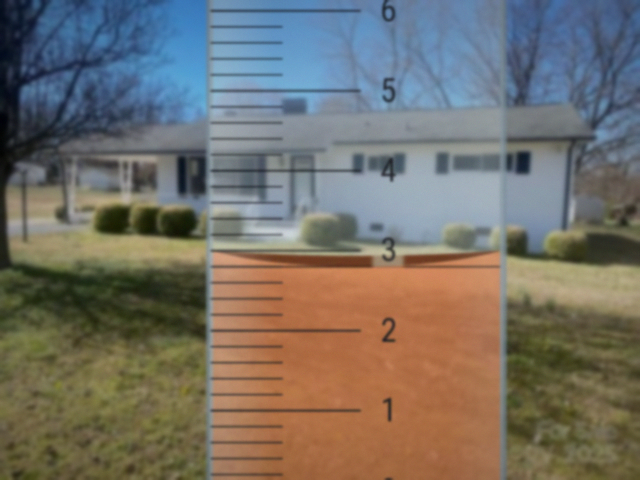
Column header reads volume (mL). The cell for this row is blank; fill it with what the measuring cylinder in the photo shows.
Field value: 2.8 mL
